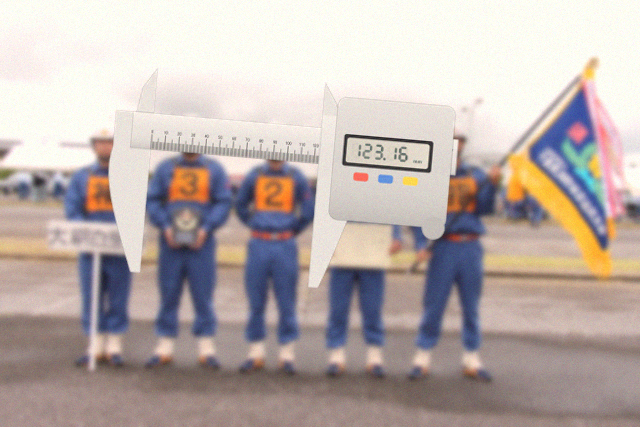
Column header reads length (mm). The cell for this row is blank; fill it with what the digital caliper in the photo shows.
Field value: 123.16 mm
